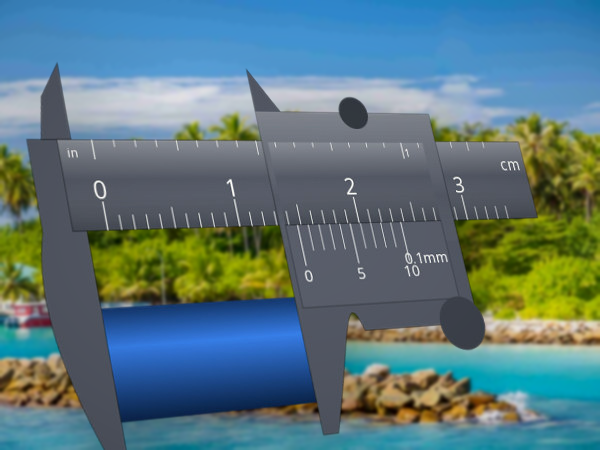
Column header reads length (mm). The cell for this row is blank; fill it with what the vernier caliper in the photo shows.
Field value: 14.7 mm
